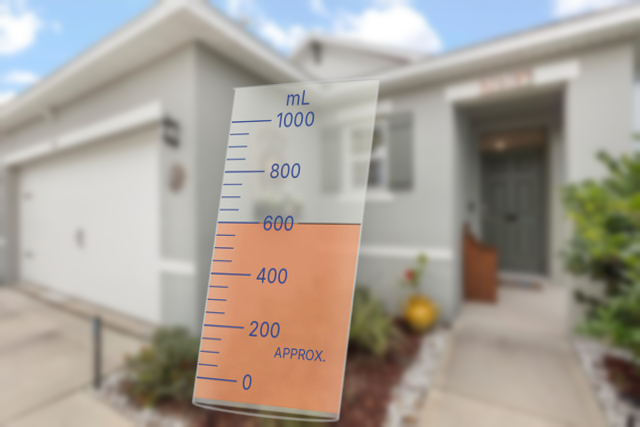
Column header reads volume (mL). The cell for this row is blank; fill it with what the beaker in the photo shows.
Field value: 600 mL
